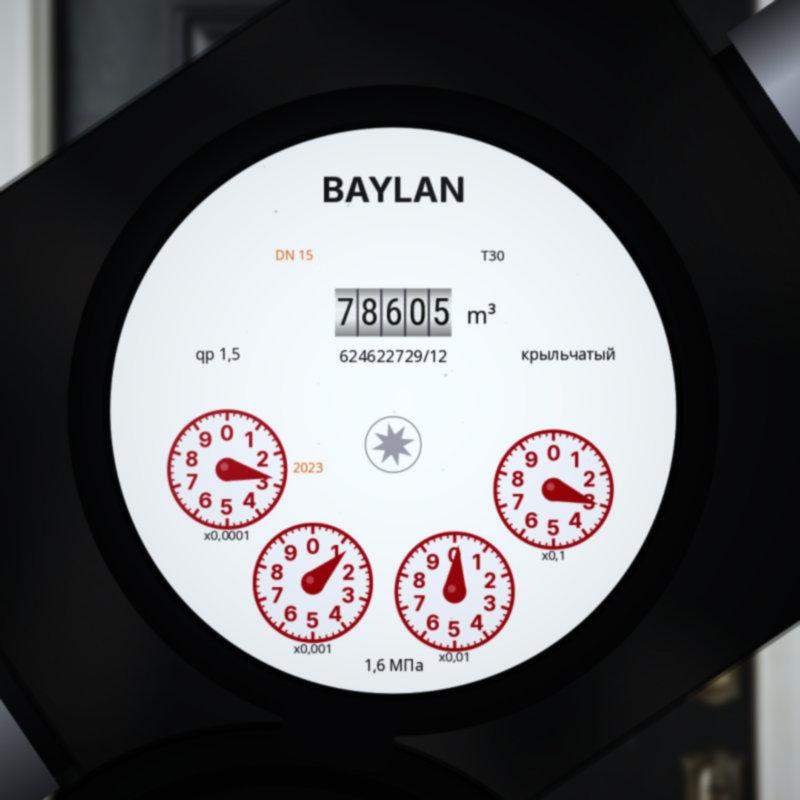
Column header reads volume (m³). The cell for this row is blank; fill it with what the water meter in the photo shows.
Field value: 78605.3012 m³
